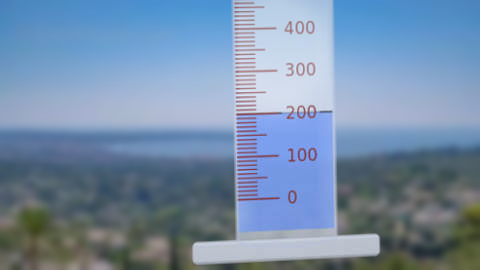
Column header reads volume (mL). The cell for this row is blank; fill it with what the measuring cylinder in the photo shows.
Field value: 200 mL
